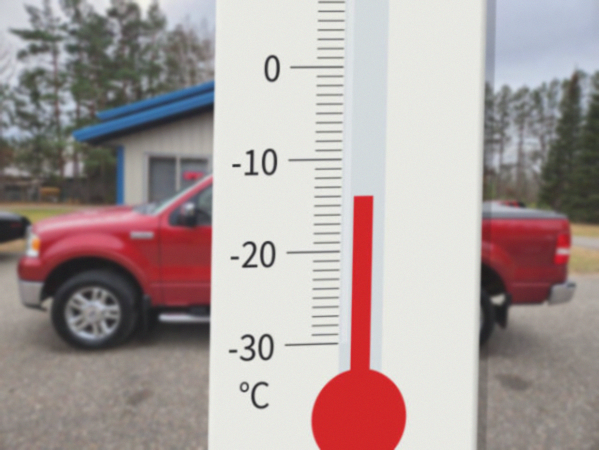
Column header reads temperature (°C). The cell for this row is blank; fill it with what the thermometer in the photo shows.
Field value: -14 °C
